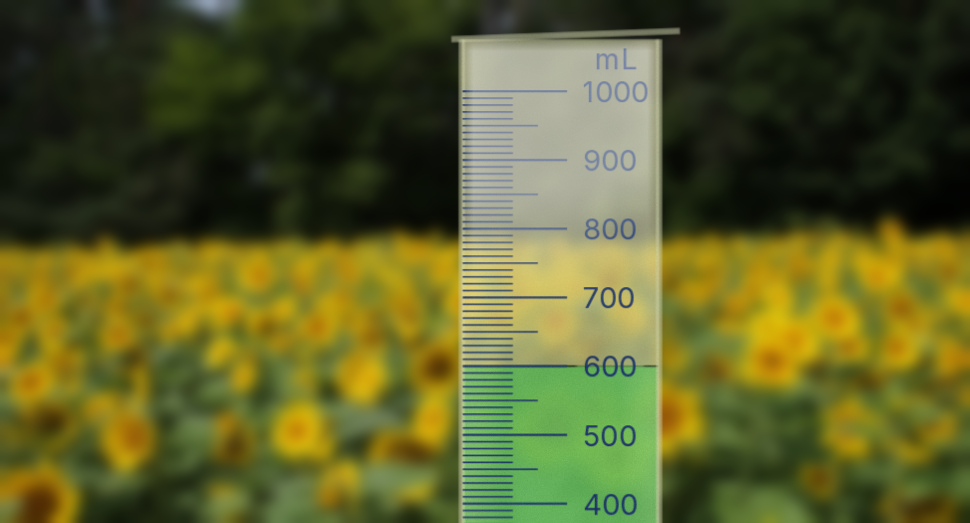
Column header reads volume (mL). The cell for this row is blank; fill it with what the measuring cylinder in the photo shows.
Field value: 600 mL
